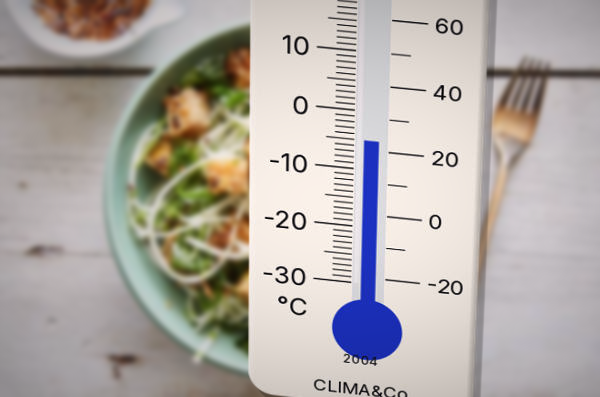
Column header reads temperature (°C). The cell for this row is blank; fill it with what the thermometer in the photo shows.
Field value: -5 °C
